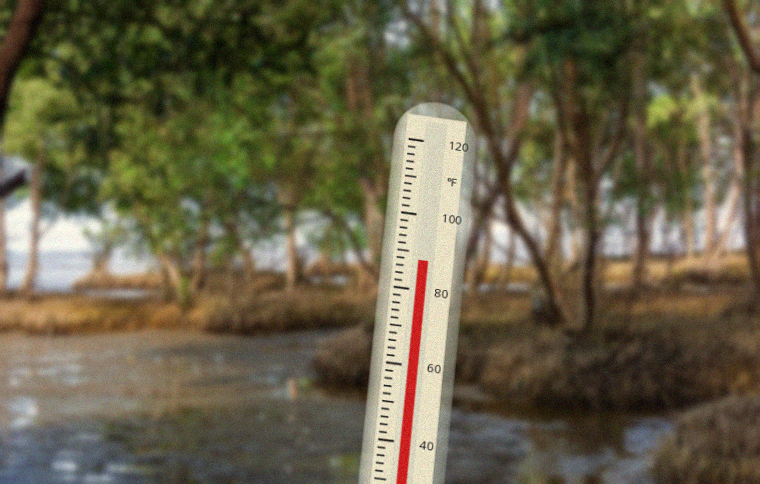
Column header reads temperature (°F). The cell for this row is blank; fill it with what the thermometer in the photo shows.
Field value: 88 °F
